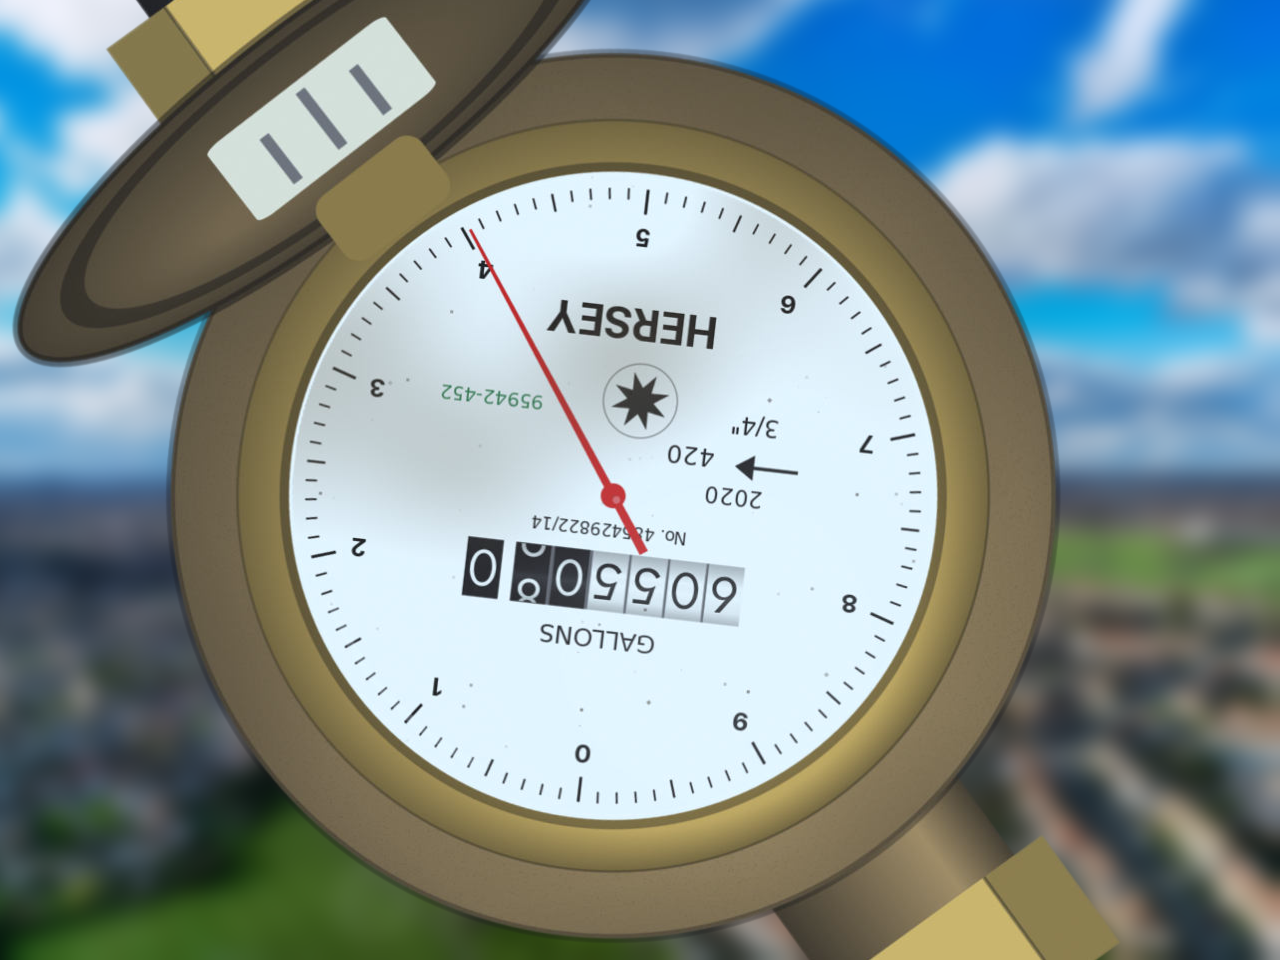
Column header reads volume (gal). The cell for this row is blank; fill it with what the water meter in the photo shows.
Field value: 6055084.0 gal
